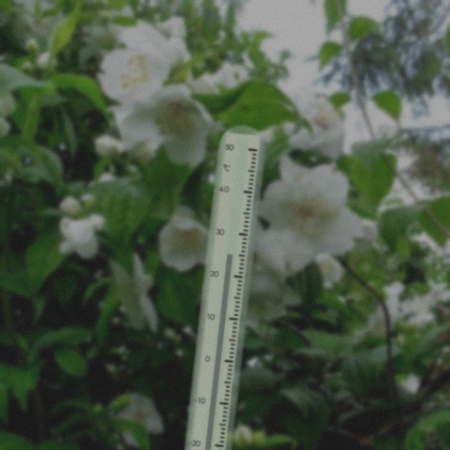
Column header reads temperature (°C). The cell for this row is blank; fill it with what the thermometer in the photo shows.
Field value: 25 °C
